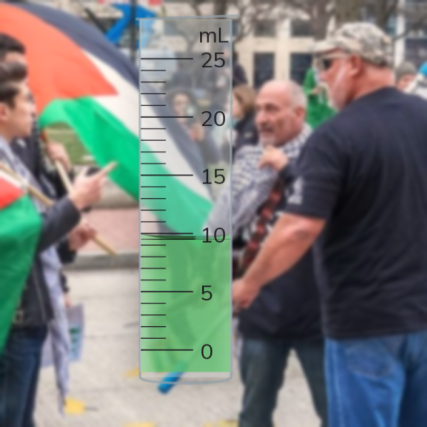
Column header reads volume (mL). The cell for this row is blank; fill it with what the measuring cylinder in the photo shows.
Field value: 9.5 mL
